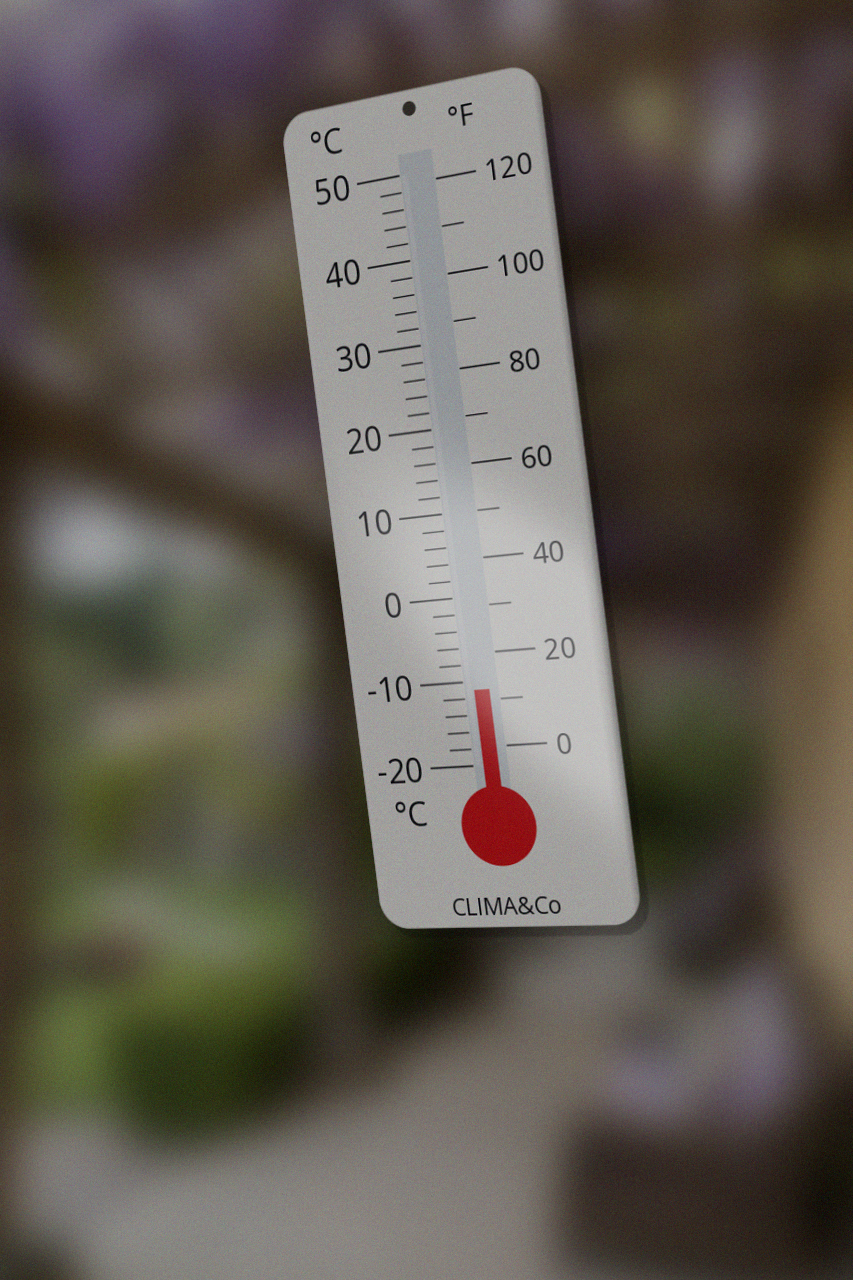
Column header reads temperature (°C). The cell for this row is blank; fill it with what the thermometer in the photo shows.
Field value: -11 °C
